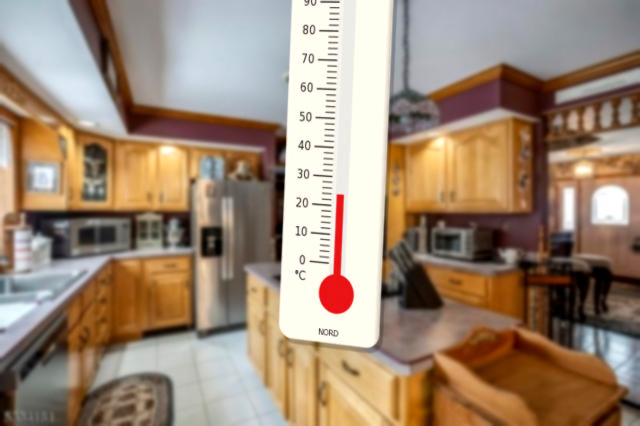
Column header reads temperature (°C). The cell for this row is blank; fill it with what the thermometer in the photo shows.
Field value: 24 °C
